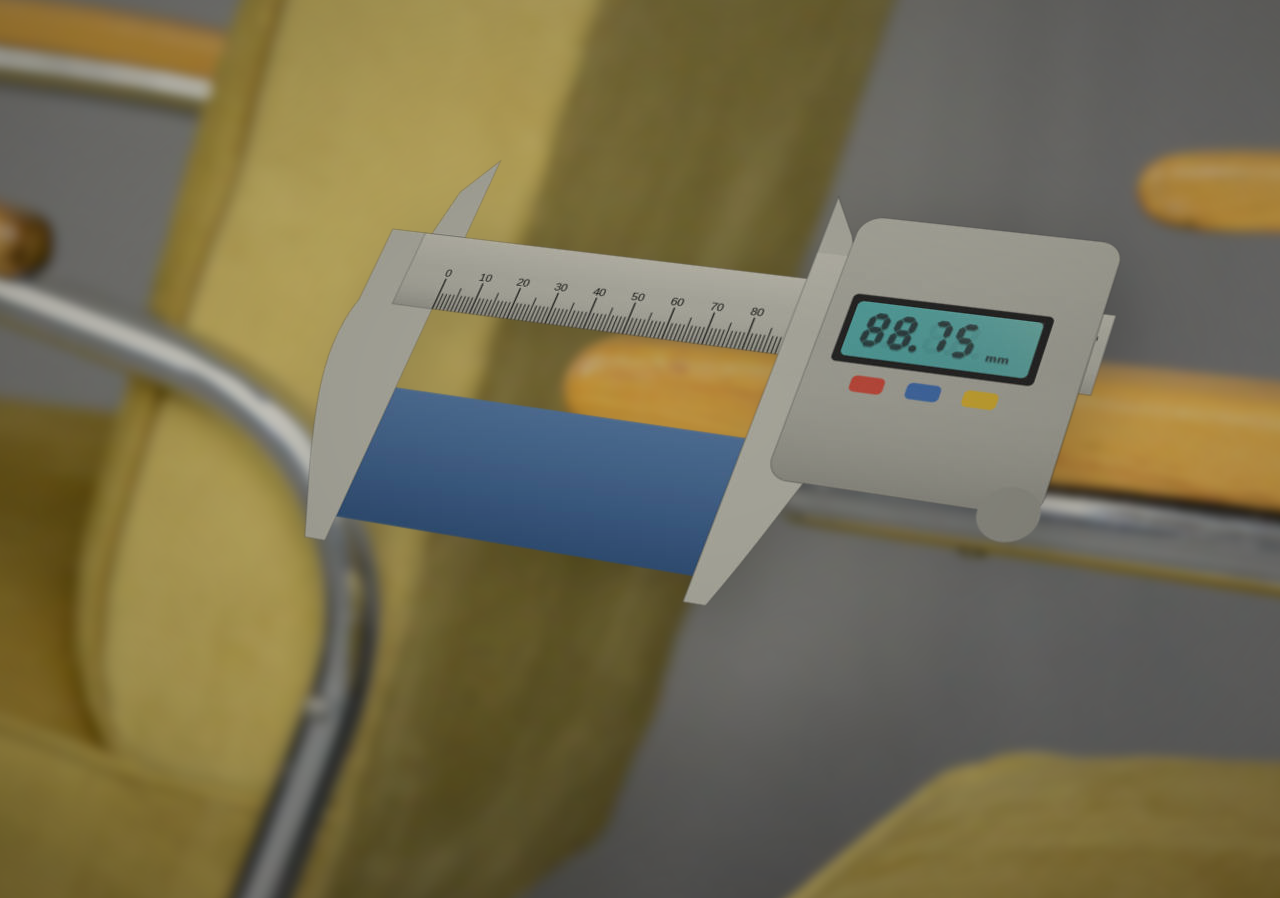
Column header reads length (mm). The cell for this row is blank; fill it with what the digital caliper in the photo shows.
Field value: 88.75 mm
